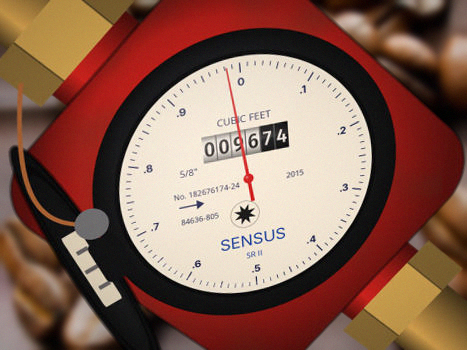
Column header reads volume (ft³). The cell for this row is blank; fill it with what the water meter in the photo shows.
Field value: 9673.98 ft³
